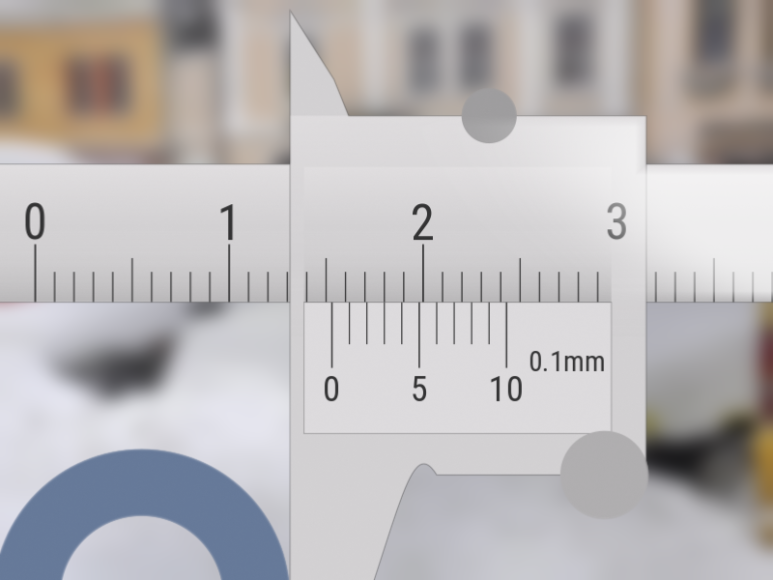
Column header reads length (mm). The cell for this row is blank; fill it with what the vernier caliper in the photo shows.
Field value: 15.3 mm
